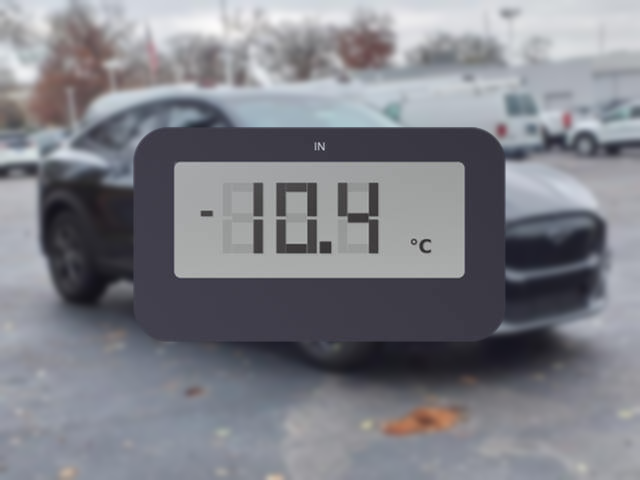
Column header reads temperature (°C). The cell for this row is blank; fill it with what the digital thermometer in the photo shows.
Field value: -10.4 °C
